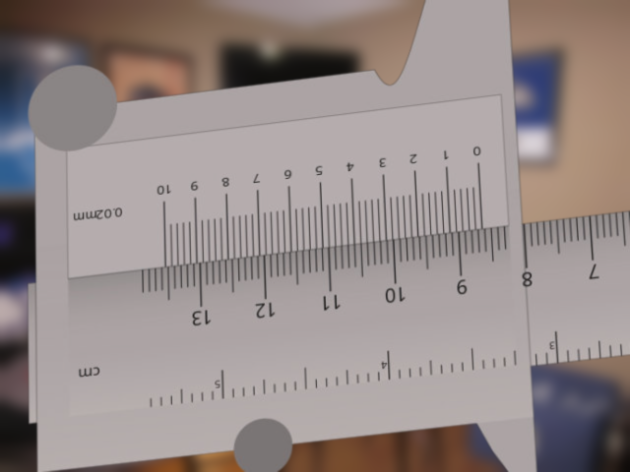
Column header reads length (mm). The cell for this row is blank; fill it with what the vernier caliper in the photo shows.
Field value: 86.4 mm
